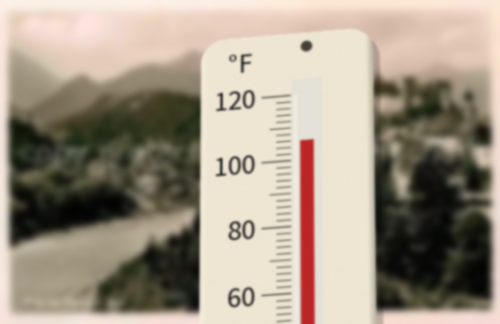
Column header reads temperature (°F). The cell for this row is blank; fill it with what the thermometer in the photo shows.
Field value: 106 °F
